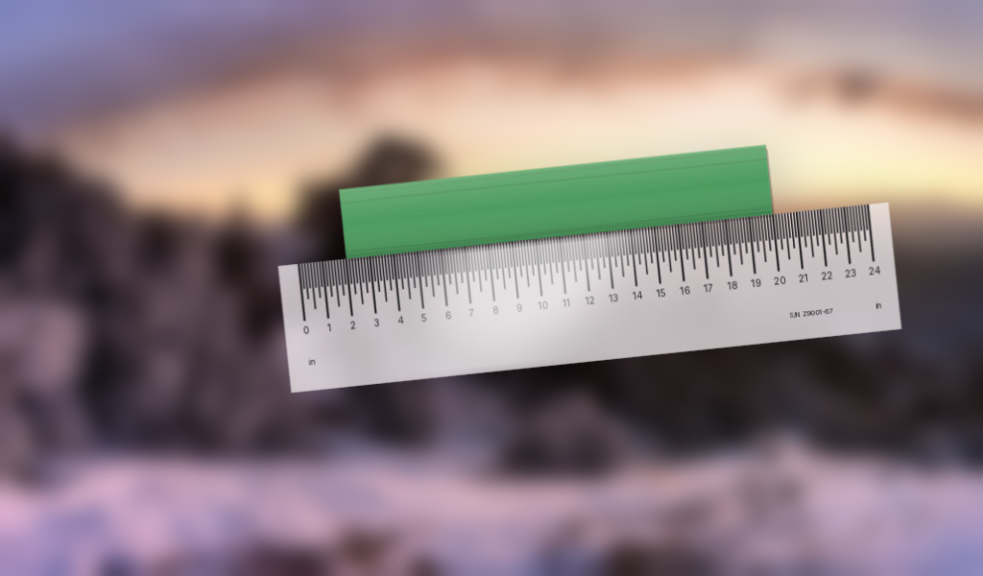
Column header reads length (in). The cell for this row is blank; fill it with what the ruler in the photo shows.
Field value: 18 in
